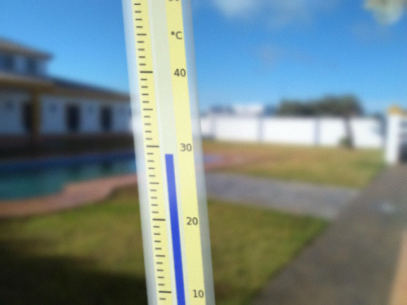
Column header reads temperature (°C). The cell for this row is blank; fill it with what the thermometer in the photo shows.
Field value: 29 °C
